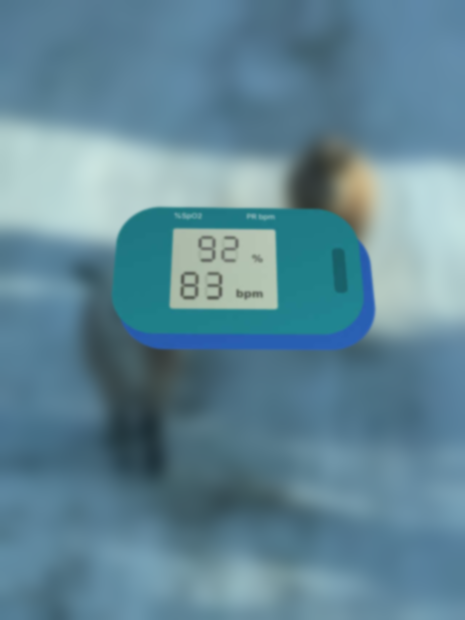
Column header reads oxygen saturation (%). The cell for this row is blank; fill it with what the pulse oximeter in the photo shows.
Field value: 92 %
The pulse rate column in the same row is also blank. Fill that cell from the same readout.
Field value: 83 bpm
